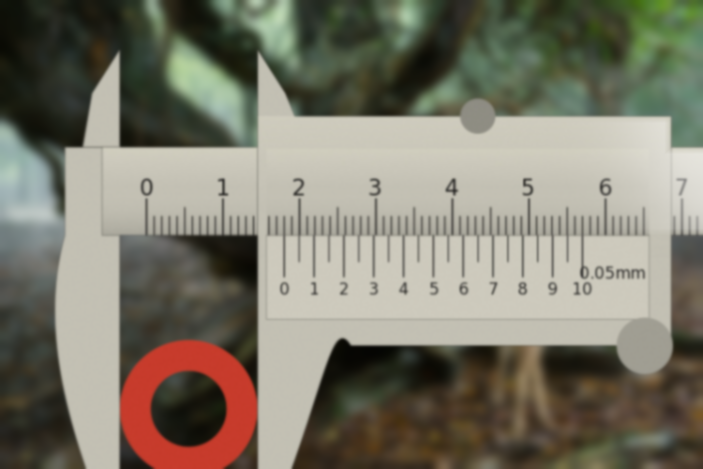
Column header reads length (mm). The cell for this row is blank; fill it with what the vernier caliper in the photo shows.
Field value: 18.0 mm
